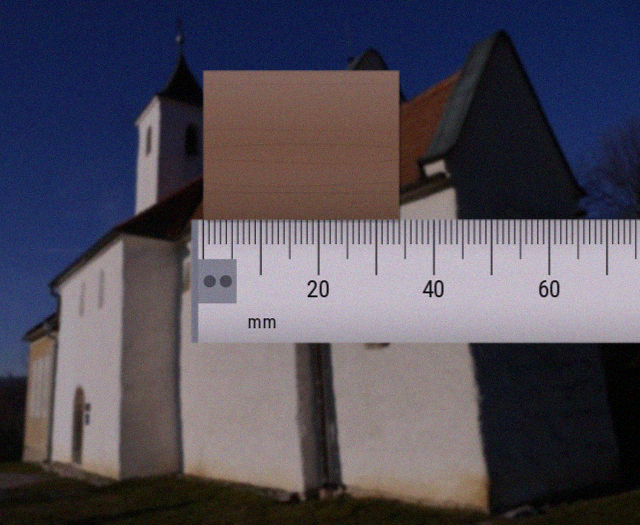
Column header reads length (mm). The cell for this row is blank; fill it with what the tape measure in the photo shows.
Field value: 34 mm
